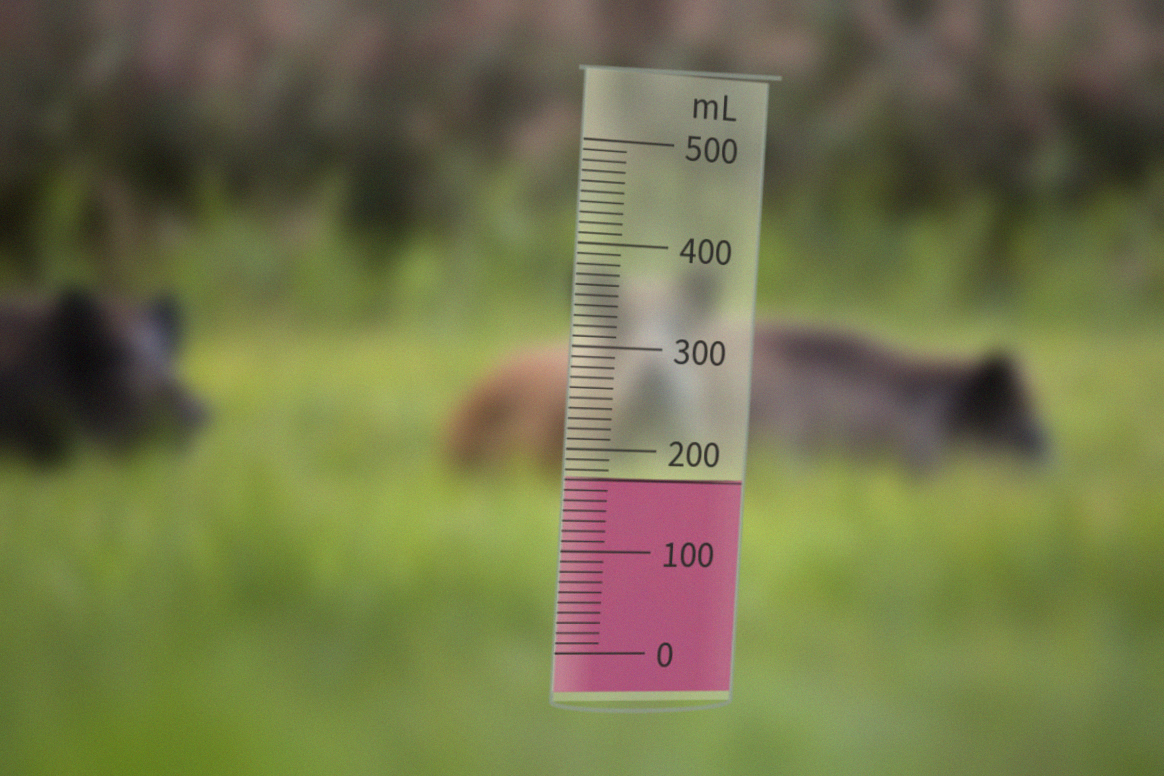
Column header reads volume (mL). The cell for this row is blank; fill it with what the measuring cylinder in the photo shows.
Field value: 170 mL
